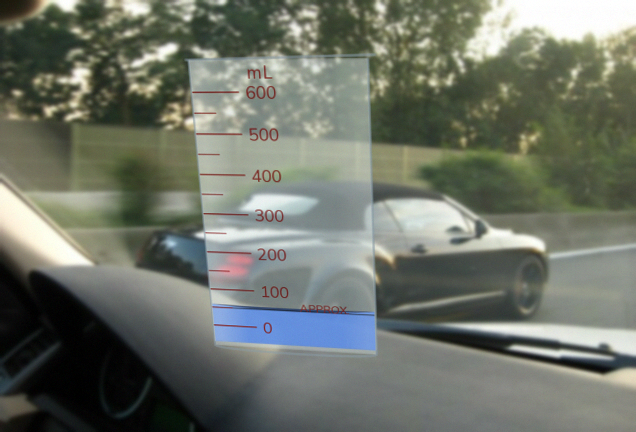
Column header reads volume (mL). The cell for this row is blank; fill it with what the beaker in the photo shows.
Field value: 50 mL
